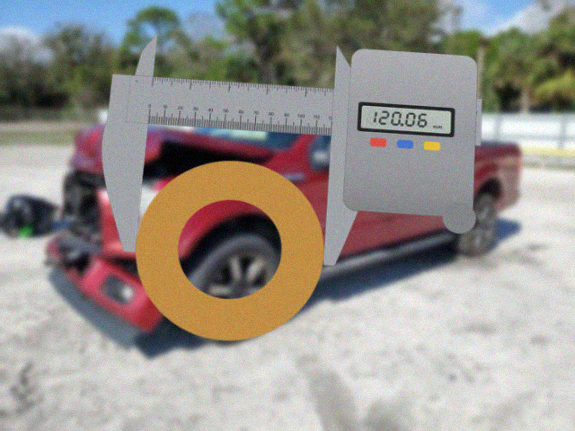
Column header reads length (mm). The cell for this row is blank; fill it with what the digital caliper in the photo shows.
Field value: 120.06 mm
